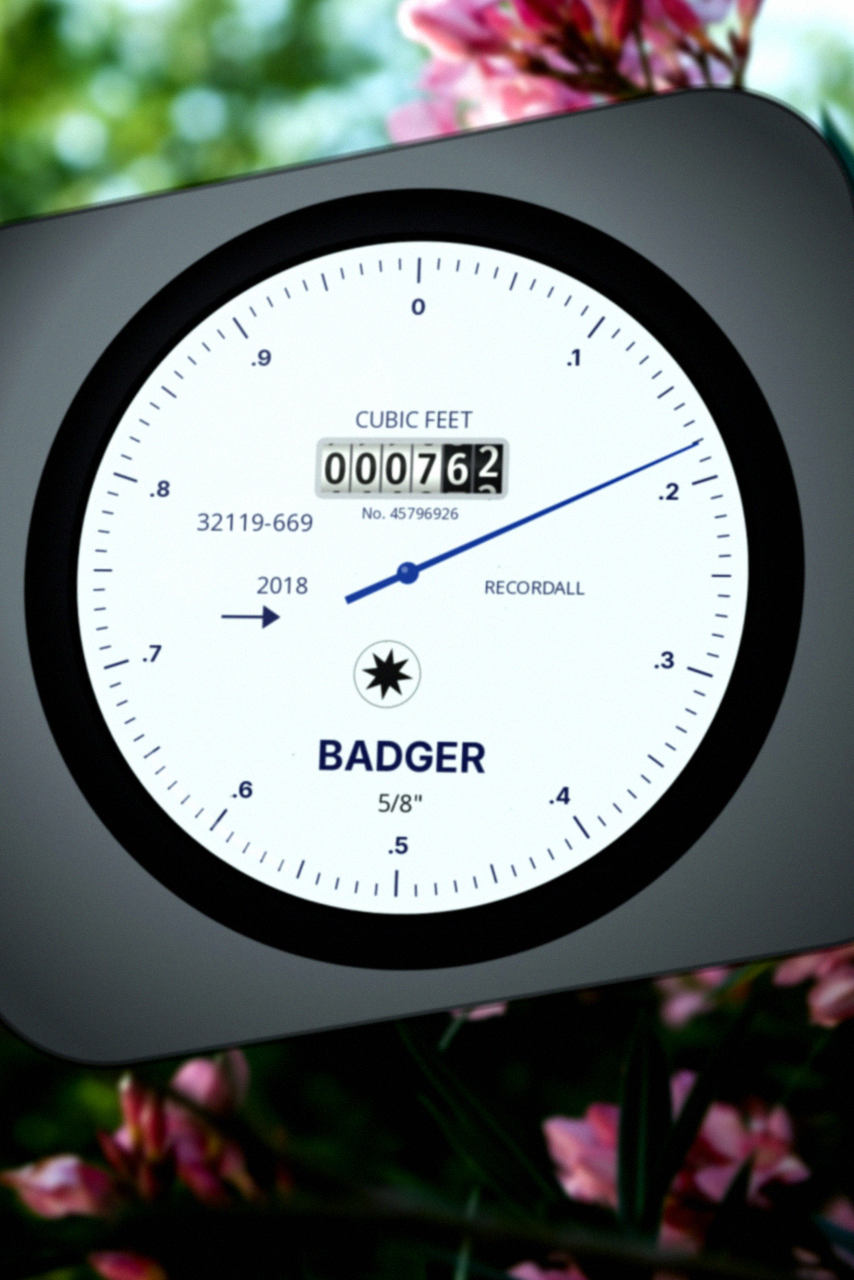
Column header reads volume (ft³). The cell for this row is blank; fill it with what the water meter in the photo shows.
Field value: 762.18 ft³
